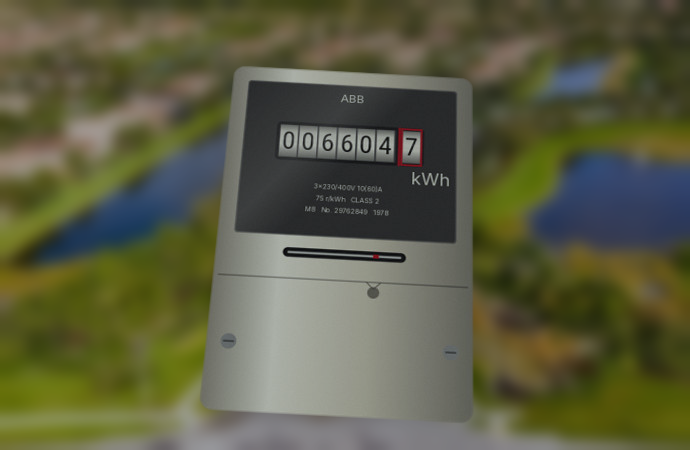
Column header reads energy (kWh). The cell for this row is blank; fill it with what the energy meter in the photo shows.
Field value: 6604.7 kWh
